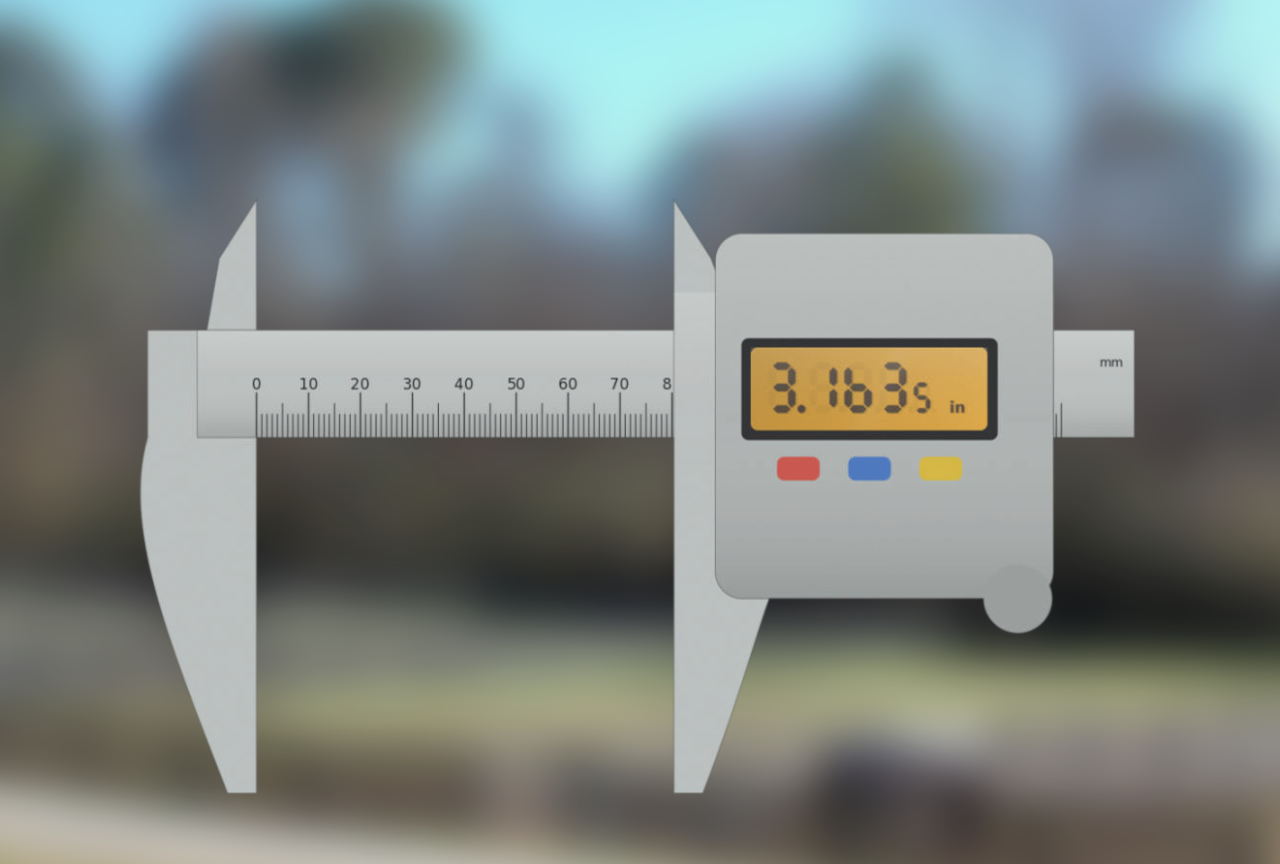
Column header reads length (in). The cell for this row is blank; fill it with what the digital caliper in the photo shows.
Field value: 3.1635 in
